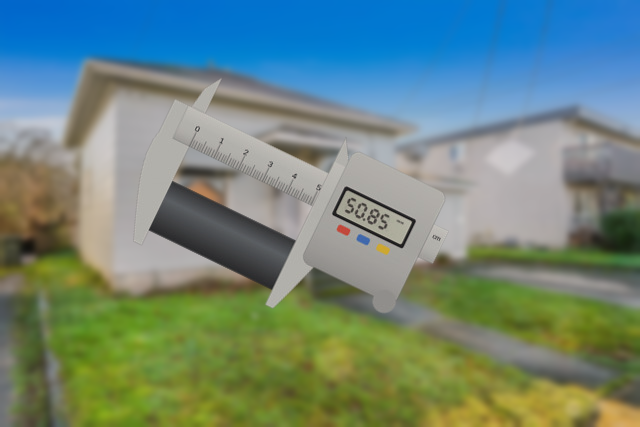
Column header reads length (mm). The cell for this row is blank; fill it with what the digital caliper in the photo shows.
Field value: 50.85 mm
